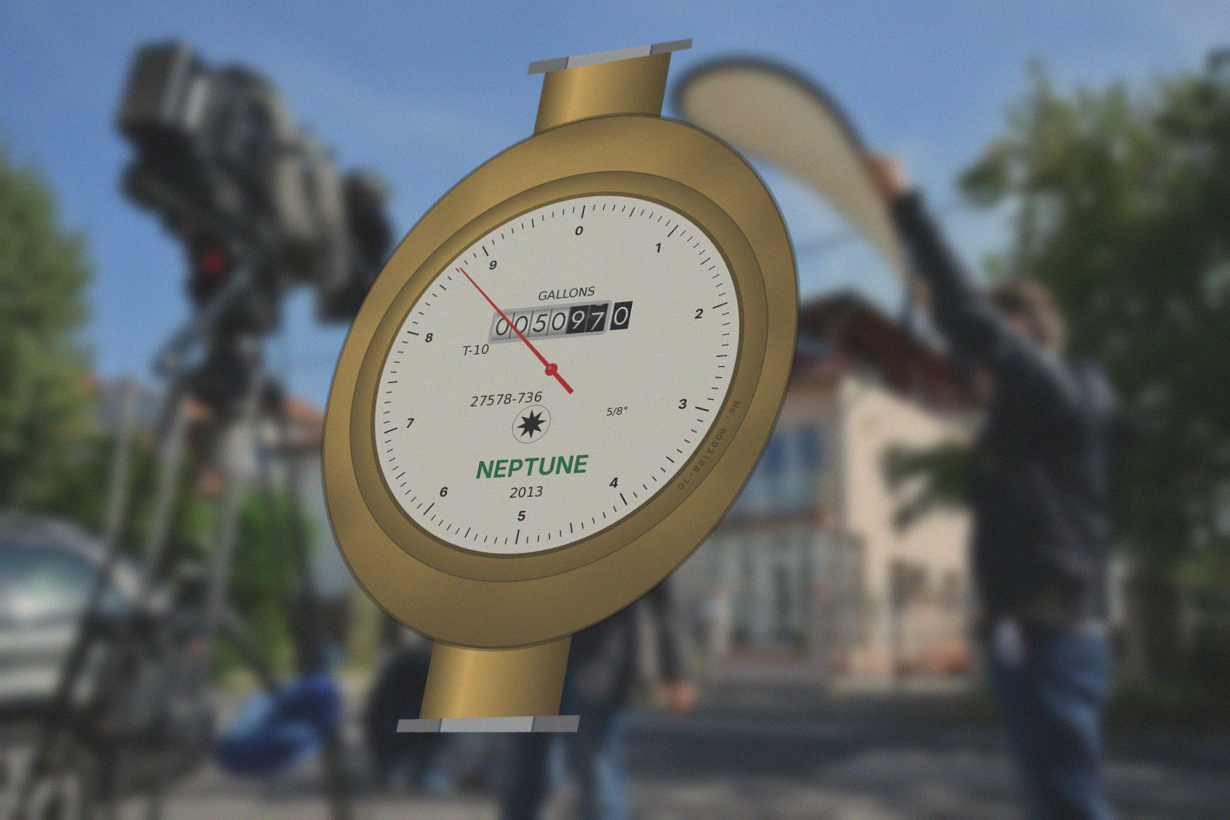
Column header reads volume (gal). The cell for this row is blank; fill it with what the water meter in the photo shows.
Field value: 50968.7 gal
